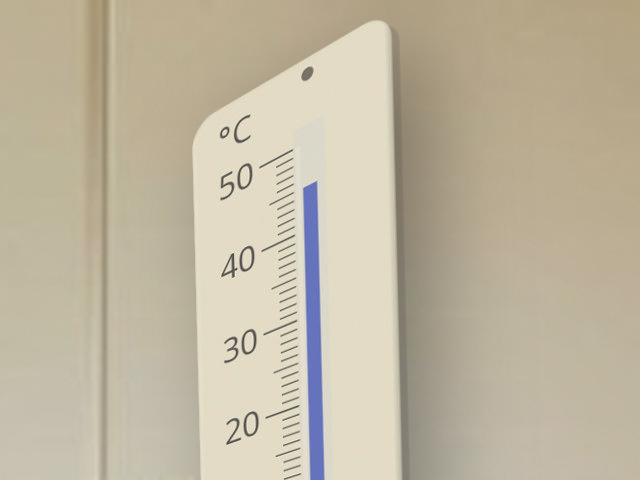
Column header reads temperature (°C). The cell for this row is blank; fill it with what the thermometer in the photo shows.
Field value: 45 °C
